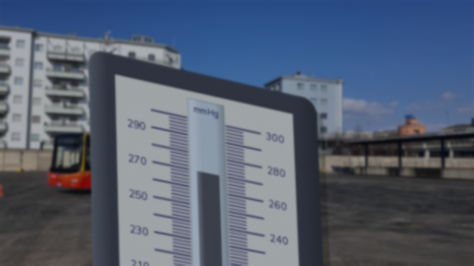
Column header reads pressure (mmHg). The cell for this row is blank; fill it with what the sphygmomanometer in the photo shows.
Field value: 270 mmHg
